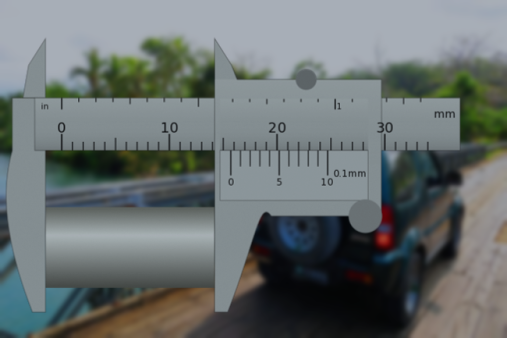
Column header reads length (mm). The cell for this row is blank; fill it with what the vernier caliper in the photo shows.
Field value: 15.7 mm
